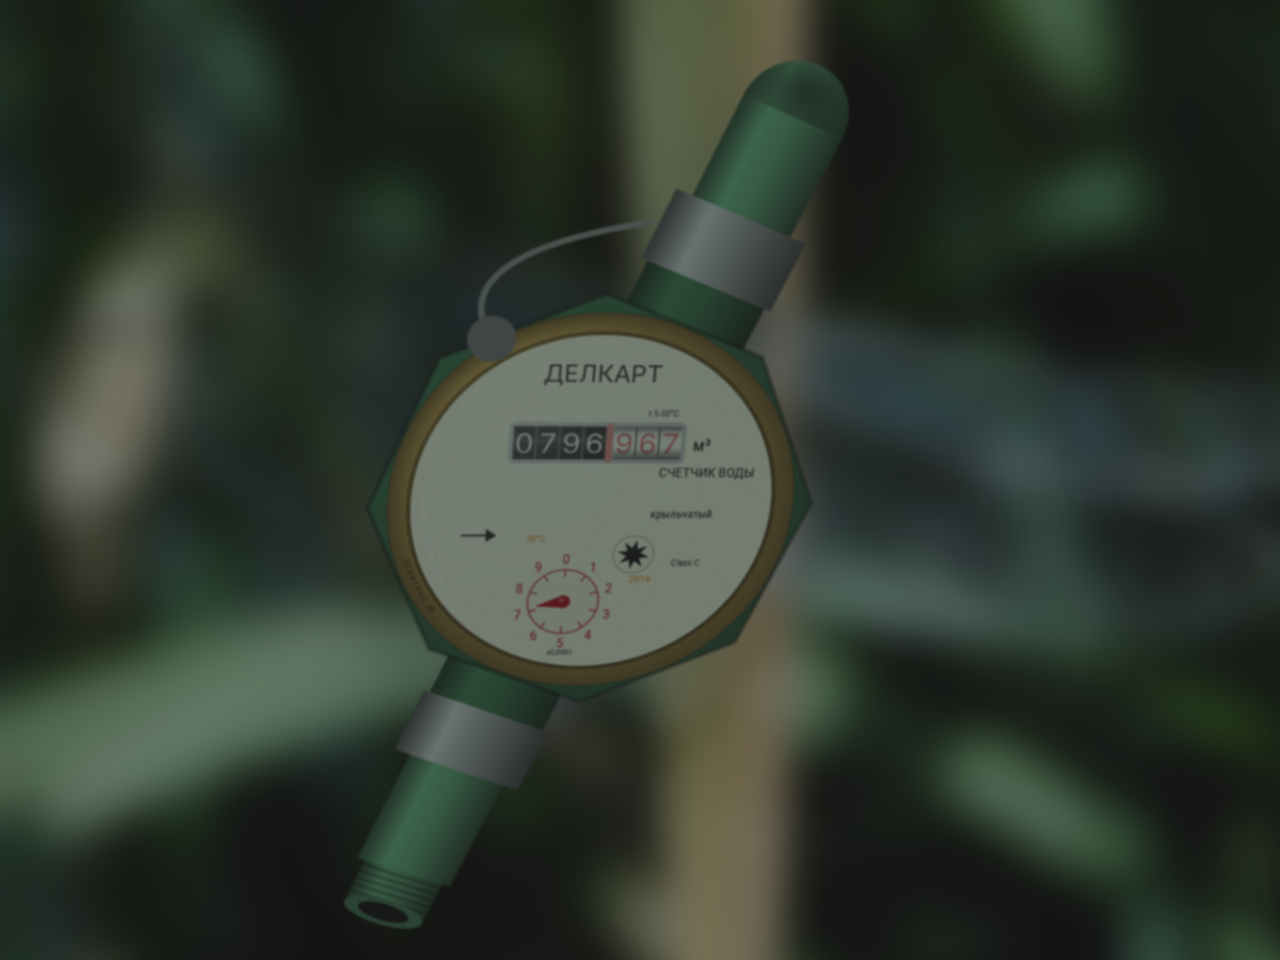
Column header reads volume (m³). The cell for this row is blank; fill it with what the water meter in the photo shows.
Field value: 796.9677 m³
